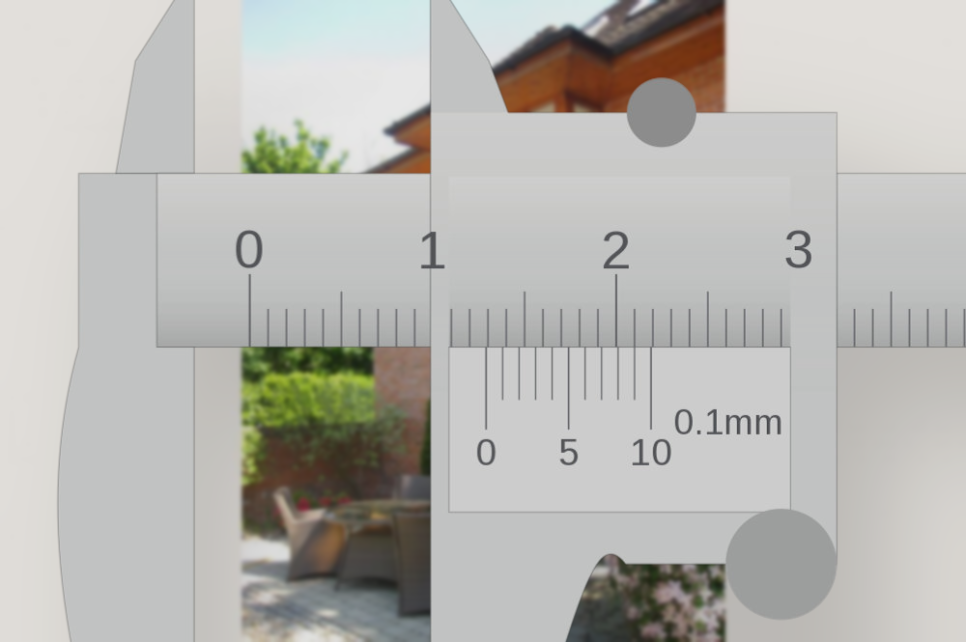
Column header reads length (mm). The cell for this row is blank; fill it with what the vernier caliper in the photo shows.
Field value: 12.9 mm
